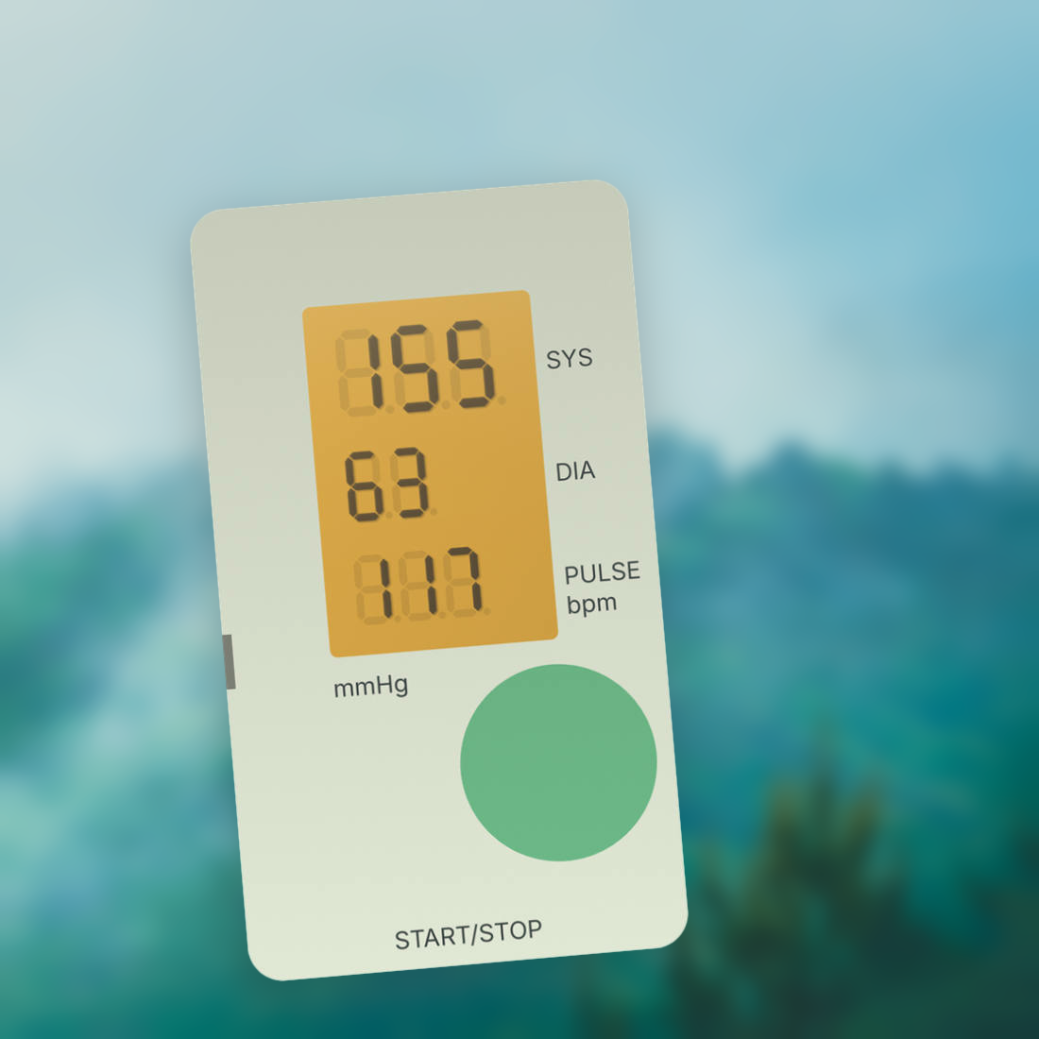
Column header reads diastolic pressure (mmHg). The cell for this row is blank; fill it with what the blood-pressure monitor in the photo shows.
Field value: 63 mmHg
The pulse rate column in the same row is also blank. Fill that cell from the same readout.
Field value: 117 bpm
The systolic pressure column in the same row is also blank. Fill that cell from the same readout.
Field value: 155 mmHg
